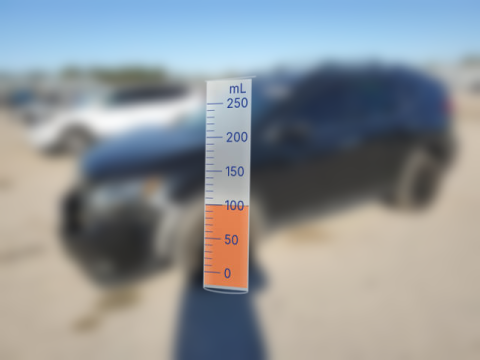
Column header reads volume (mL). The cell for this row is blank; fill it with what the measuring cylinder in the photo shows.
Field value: 100 mL
